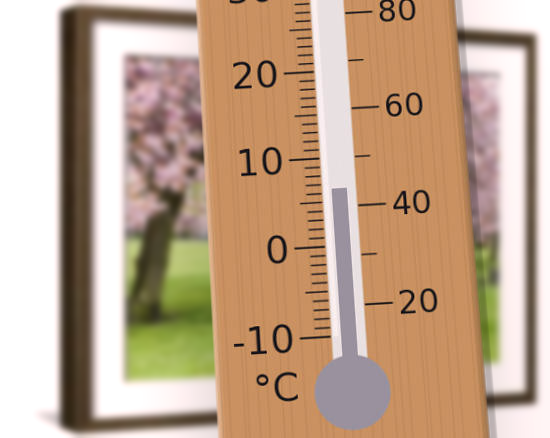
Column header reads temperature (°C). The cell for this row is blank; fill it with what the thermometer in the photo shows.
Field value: 6.5 °C
